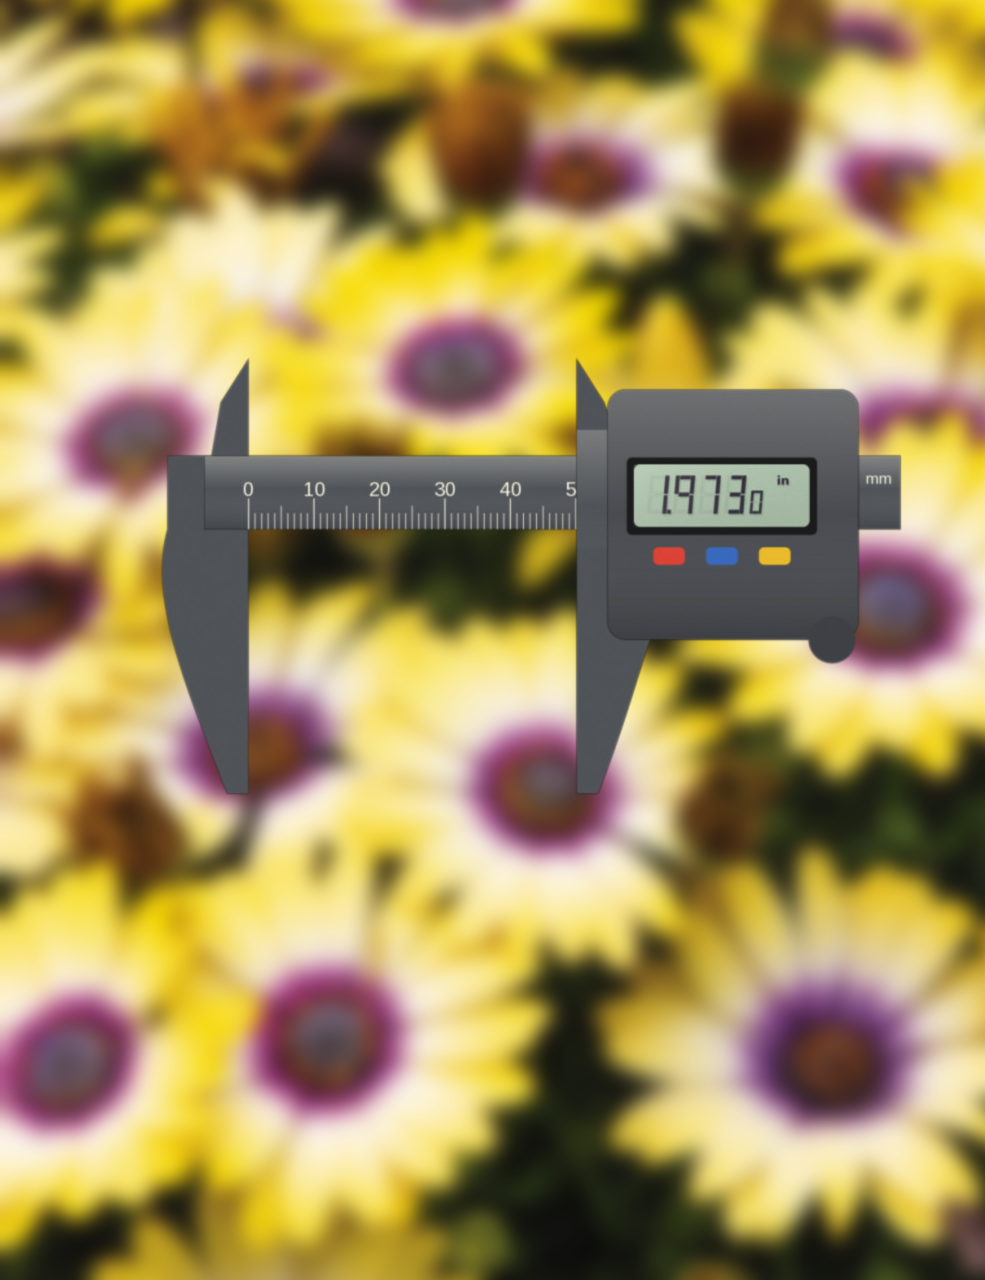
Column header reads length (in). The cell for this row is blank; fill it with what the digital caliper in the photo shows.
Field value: 1.9730 in
